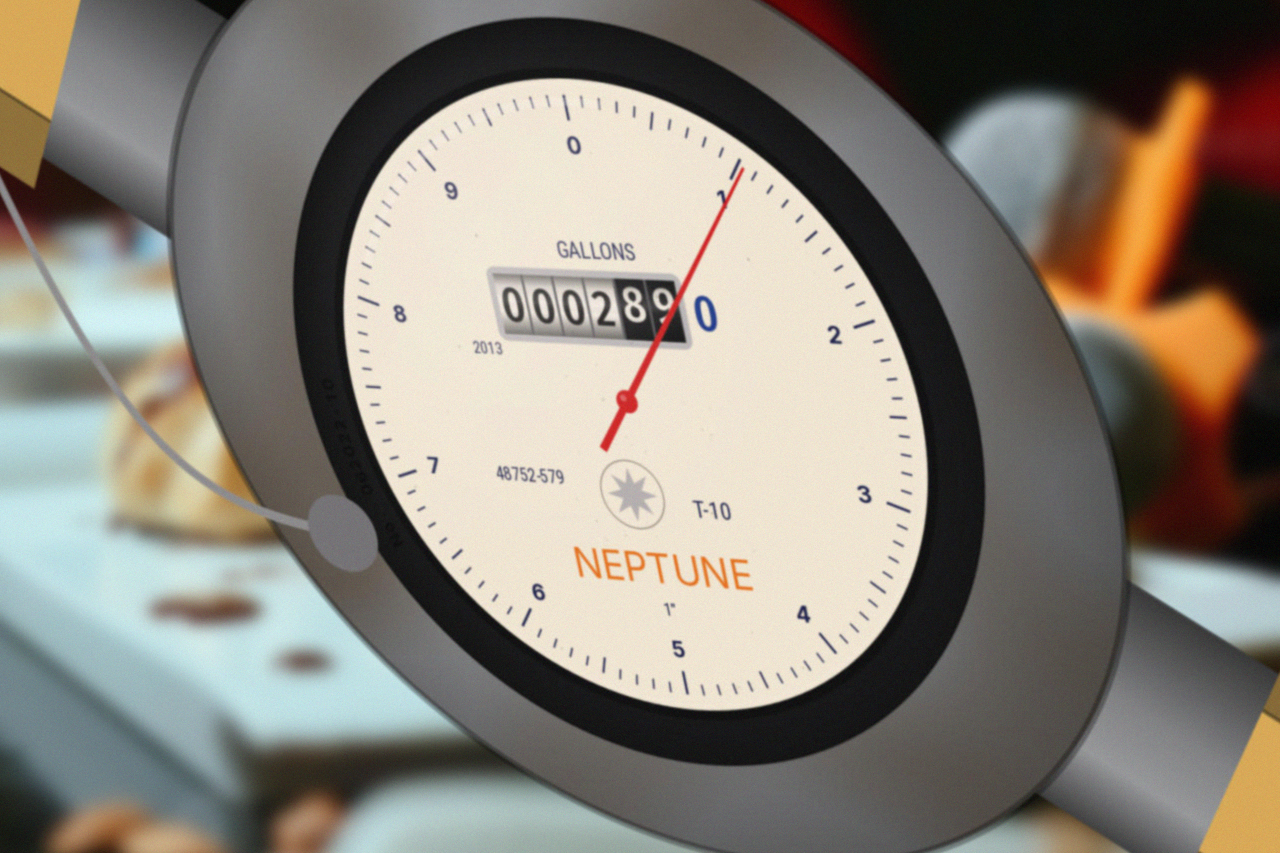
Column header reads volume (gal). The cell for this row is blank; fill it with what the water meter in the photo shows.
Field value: 2891.0 gal
